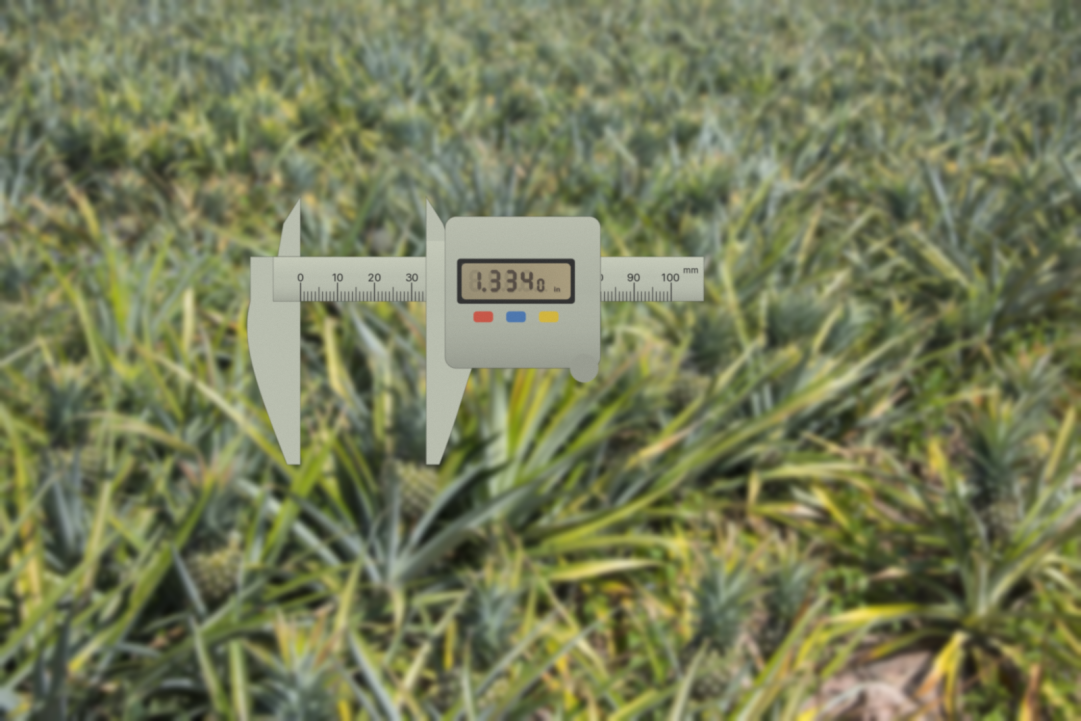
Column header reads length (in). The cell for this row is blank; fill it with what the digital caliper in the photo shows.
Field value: 1.3340 in
